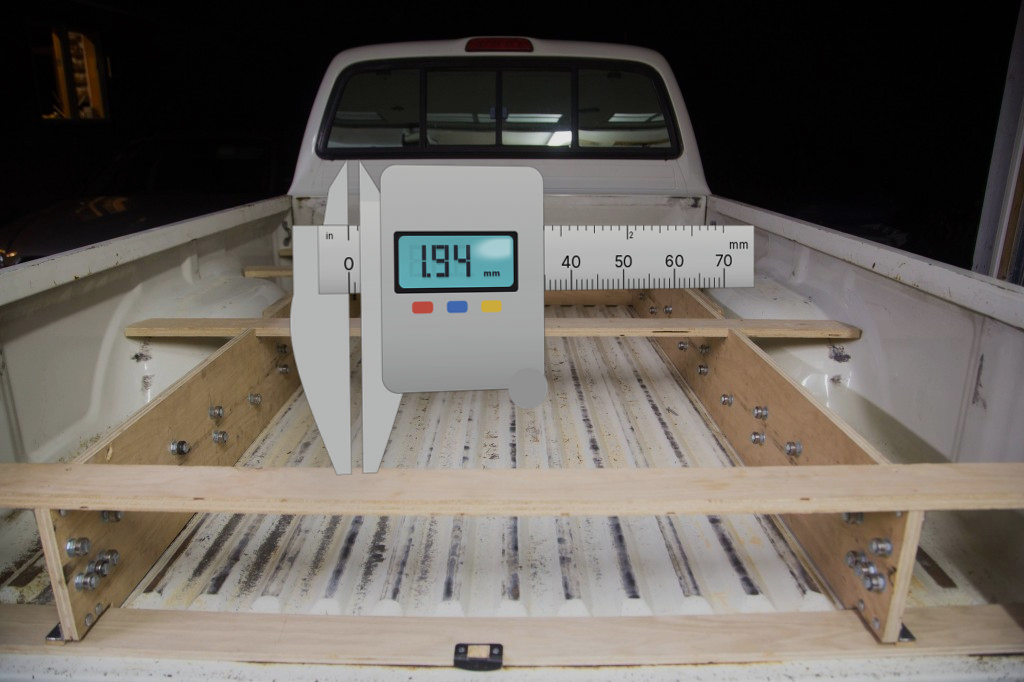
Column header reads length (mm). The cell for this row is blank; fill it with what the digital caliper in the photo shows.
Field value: 1.94 mm
